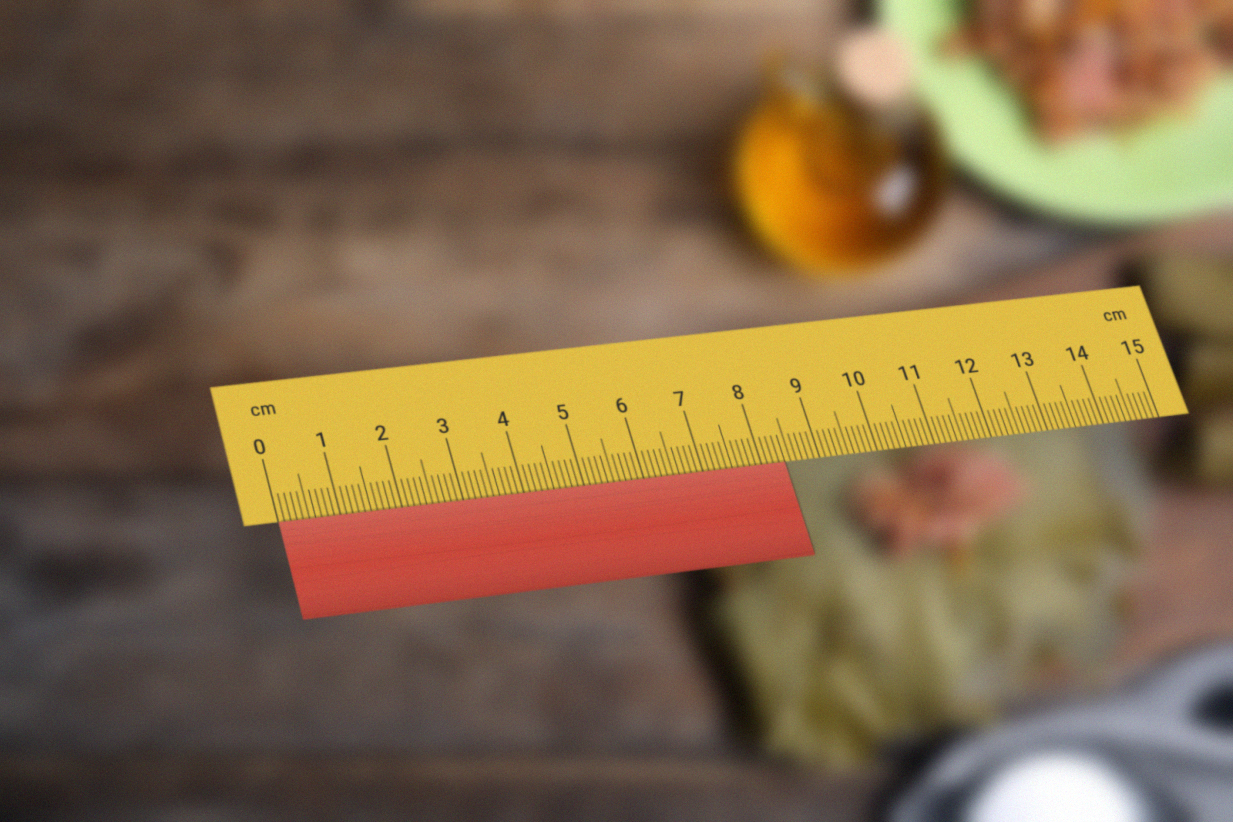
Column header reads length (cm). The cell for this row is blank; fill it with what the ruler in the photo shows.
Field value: 8.4 cm
